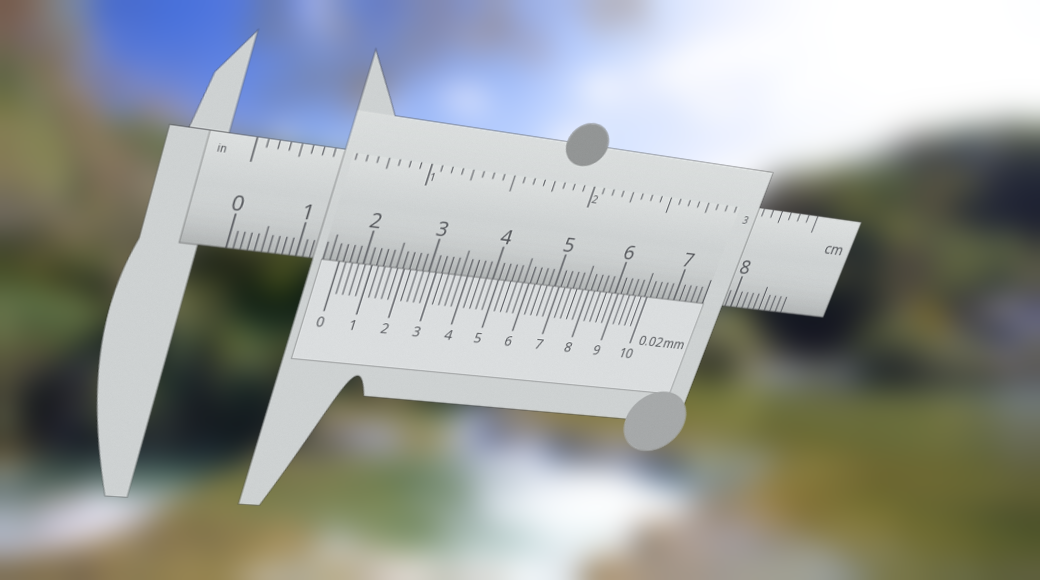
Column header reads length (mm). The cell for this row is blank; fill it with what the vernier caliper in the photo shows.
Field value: 16.4 mm
